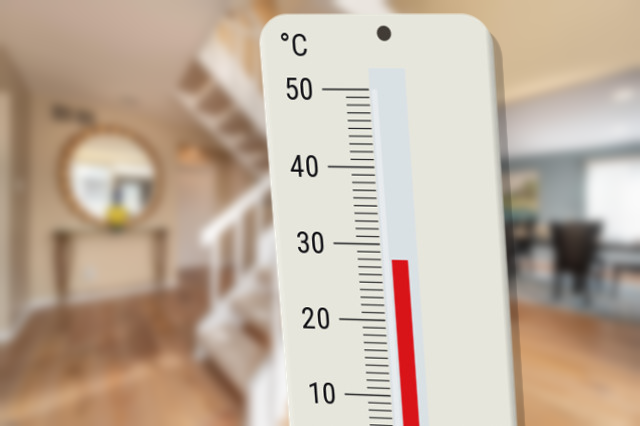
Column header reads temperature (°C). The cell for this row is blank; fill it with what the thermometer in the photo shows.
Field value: 28 °C
